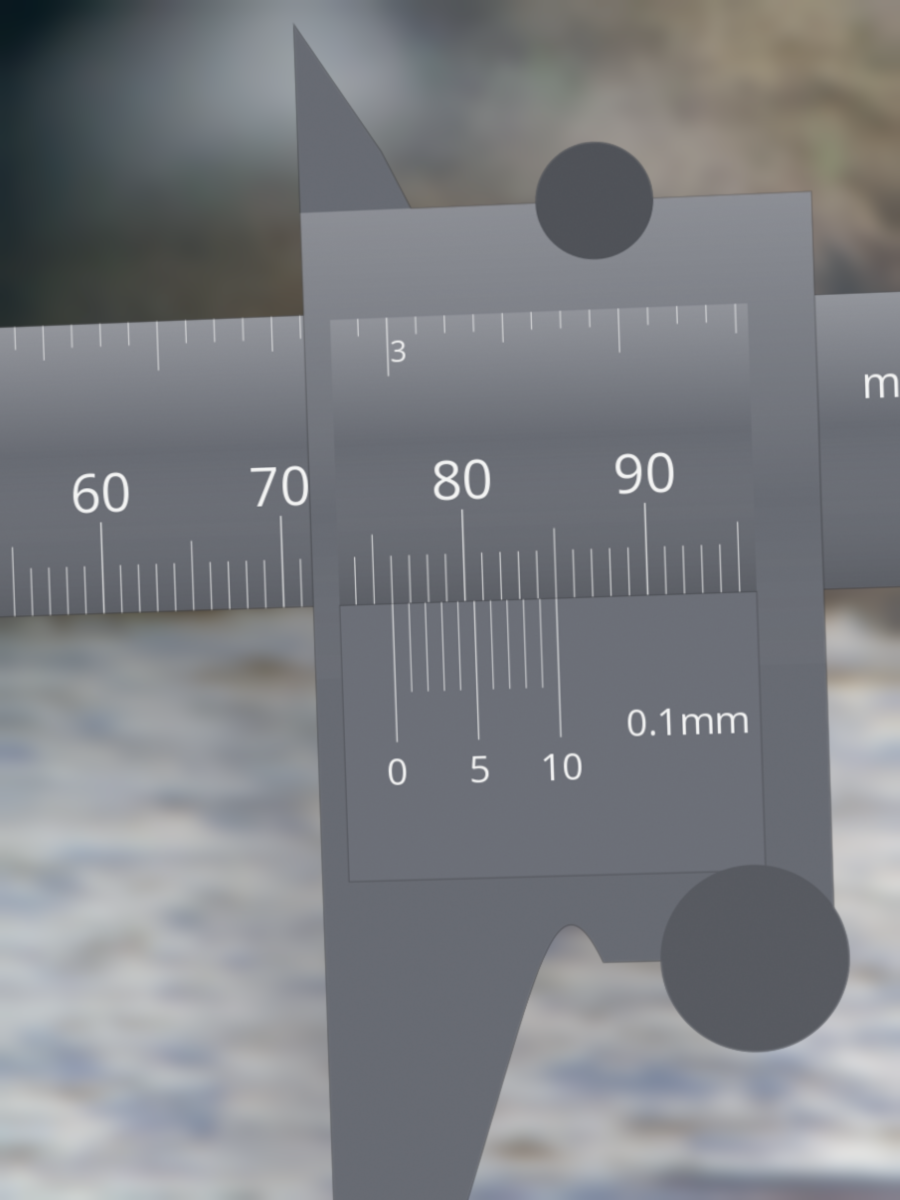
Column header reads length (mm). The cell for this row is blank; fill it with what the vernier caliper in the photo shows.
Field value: 76.0 mm
